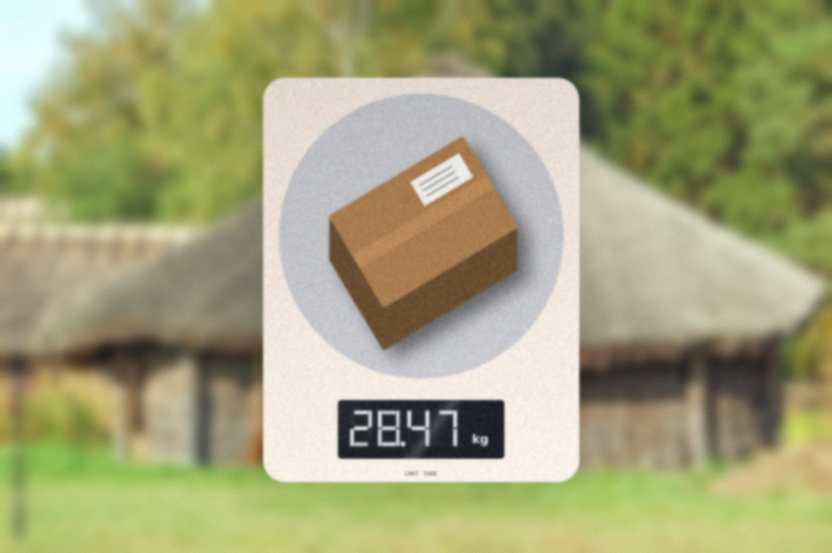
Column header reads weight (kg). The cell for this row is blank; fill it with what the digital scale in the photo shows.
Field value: 28.47 kg
